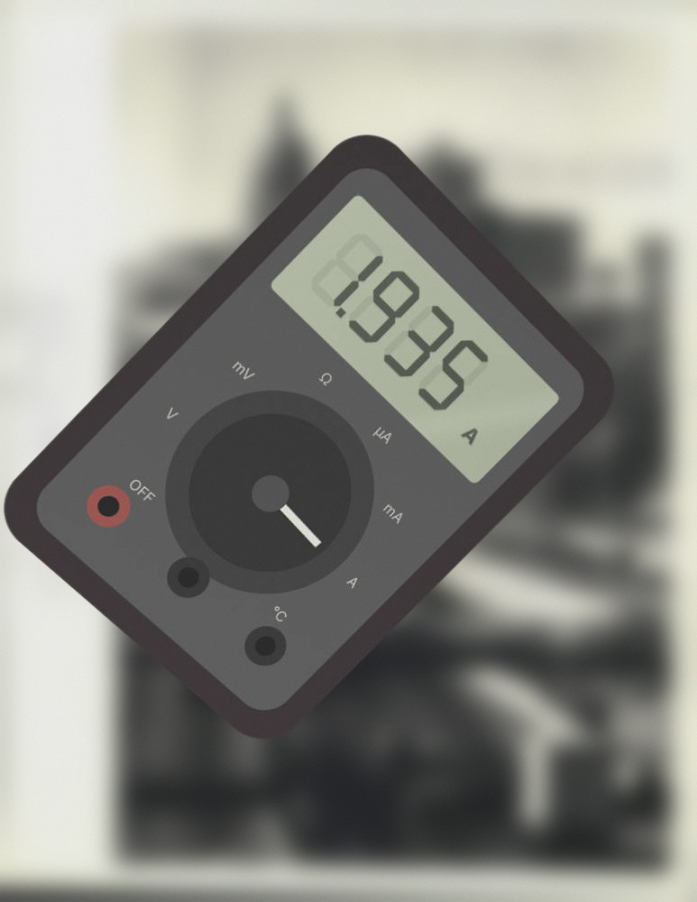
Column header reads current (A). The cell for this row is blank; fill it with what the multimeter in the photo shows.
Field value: 1.935 A
